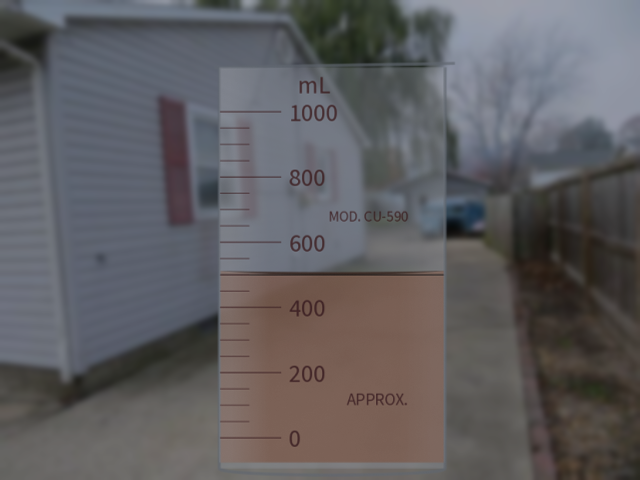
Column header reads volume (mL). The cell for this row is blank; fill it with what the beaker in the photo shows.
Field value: 500 mL
